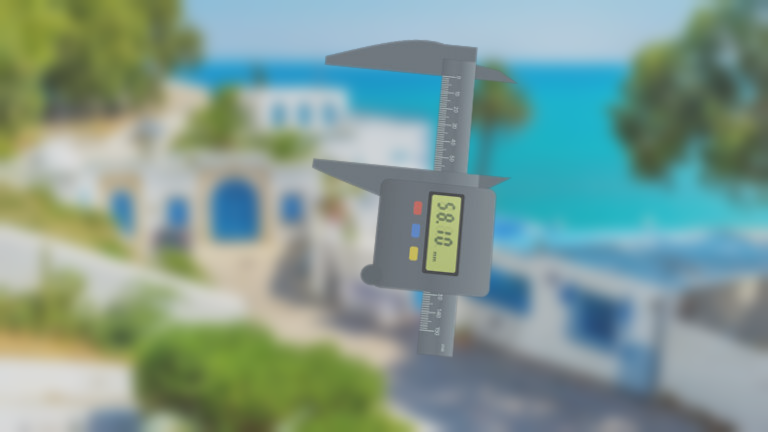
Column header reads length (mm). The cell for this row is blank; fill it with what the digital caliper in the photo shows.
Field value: 58.10 mm
